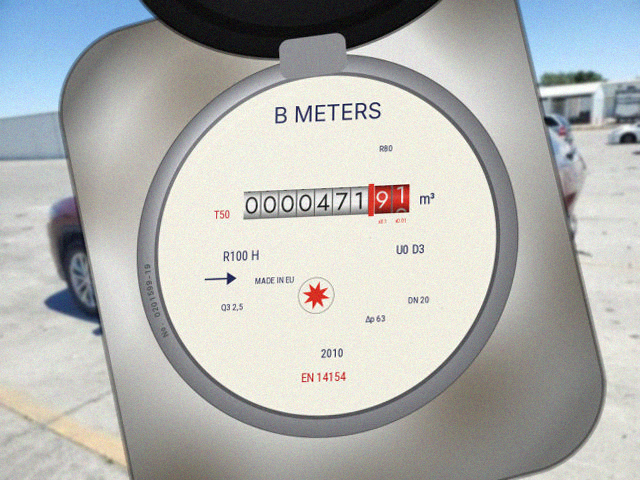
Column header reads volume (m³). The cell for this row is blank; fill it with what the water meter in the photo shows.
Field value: 471.91 m³
